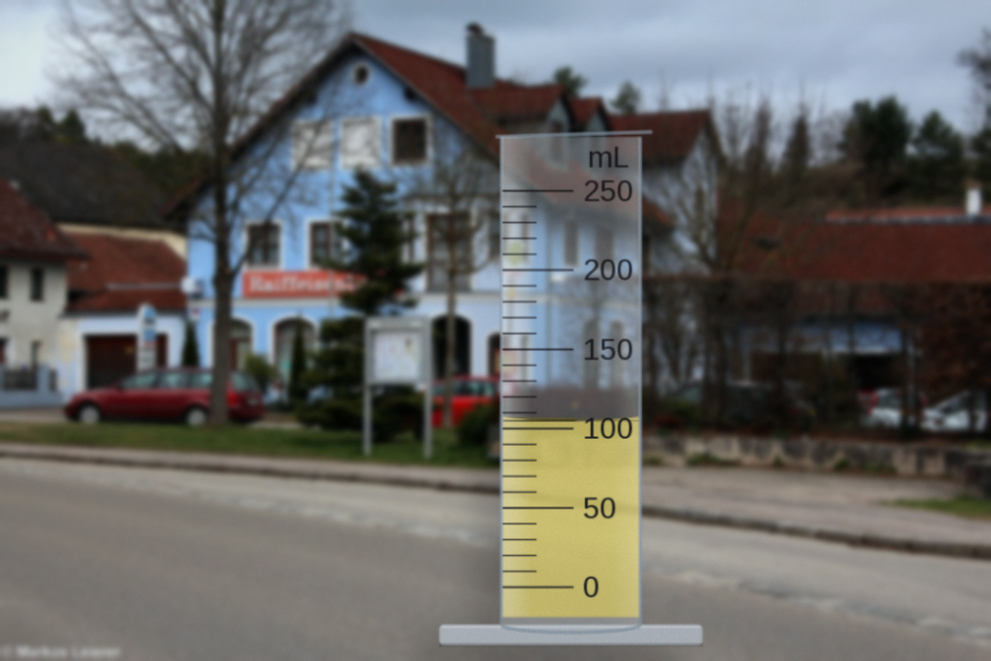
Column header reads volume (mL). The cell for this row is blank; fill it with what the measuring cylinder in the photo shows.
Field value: 105 mL
